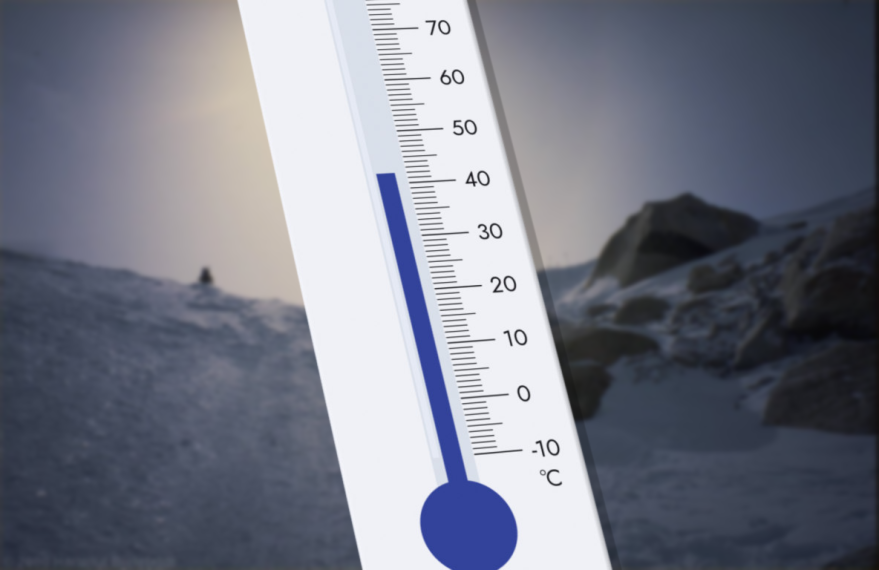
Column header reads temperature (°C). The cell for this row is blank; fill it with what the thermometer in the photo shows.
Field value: 42 °C
